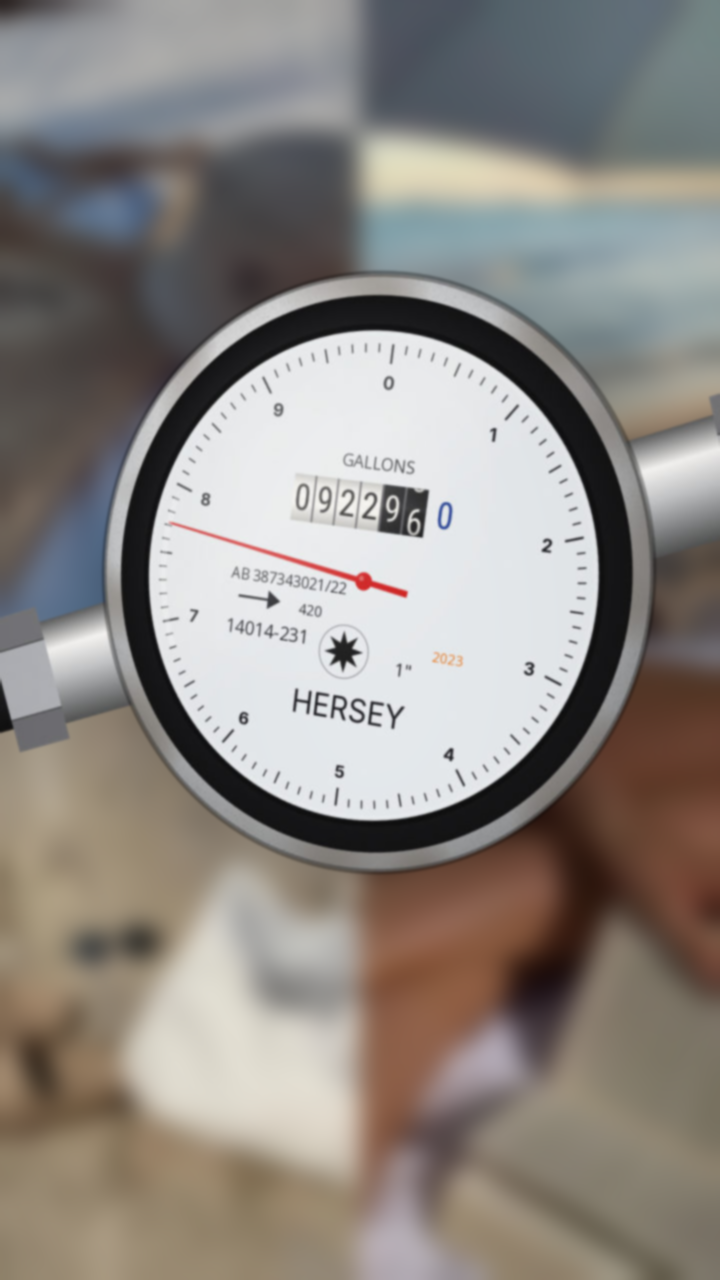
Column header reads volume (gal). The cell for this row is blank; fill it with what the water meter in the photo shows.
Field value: 922957.7 gal
